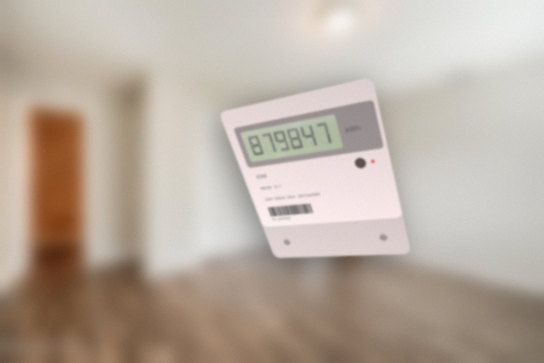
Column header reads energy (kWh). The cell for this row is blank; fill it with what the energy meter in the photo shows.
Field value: 879847 kWh
